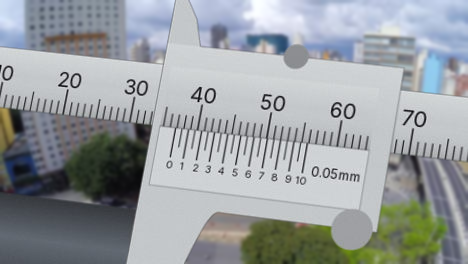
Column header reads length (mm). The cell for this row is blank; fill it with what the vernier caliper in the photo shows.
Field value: 36.8 mm
